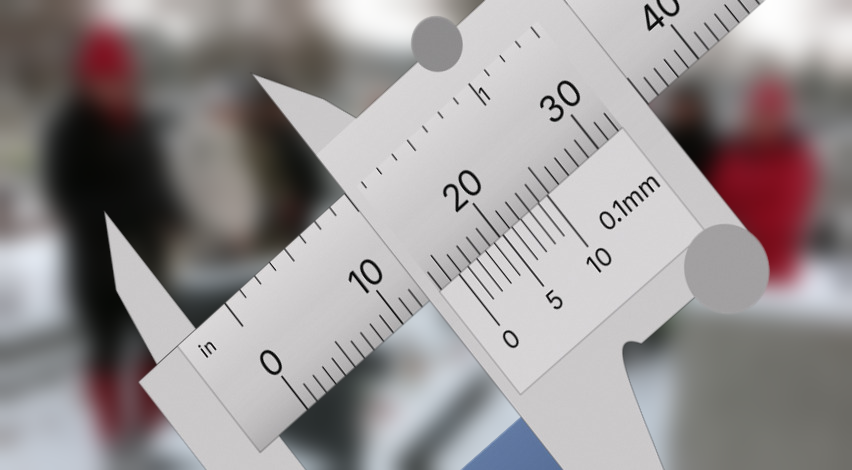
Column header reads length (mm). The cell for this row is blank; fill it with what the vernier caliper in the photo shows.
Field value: 15.8 mm
